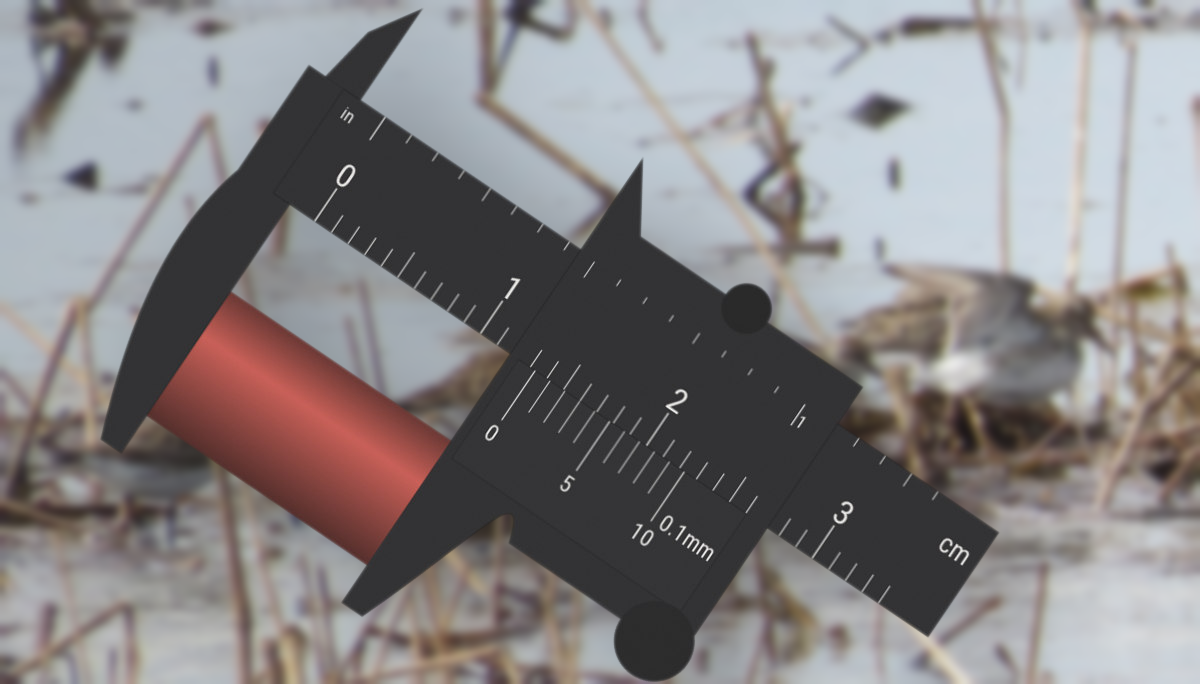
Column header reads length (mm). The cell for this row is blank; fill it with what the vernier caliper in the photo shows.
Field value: 13.3 mm
